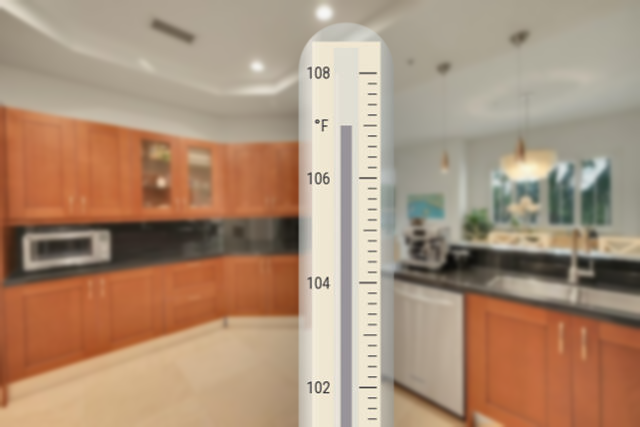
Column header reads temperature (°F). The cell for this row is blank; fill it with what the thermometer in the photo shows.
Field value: 107 °F
